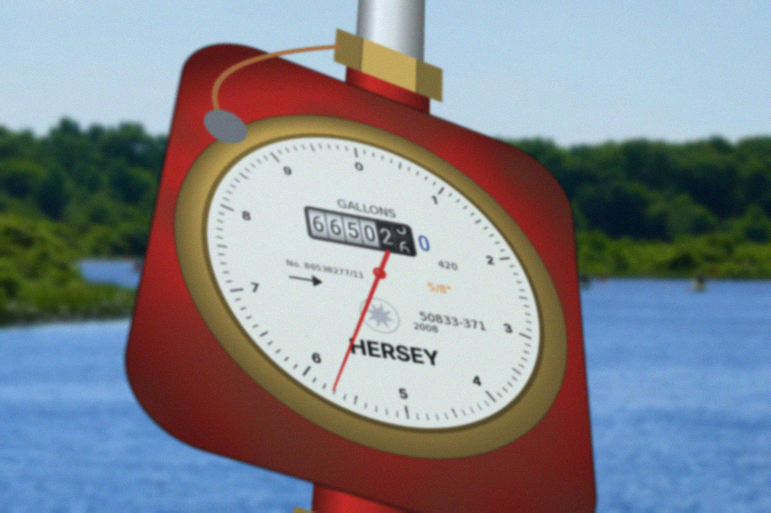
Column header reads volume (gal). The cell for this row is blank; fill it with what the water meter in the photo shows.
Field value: 6650255.7 gal
